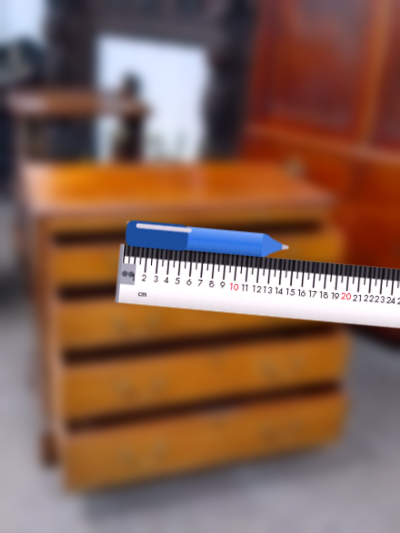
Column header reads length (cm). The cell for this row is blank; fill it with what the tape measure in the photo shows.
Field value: 14.5 cm
